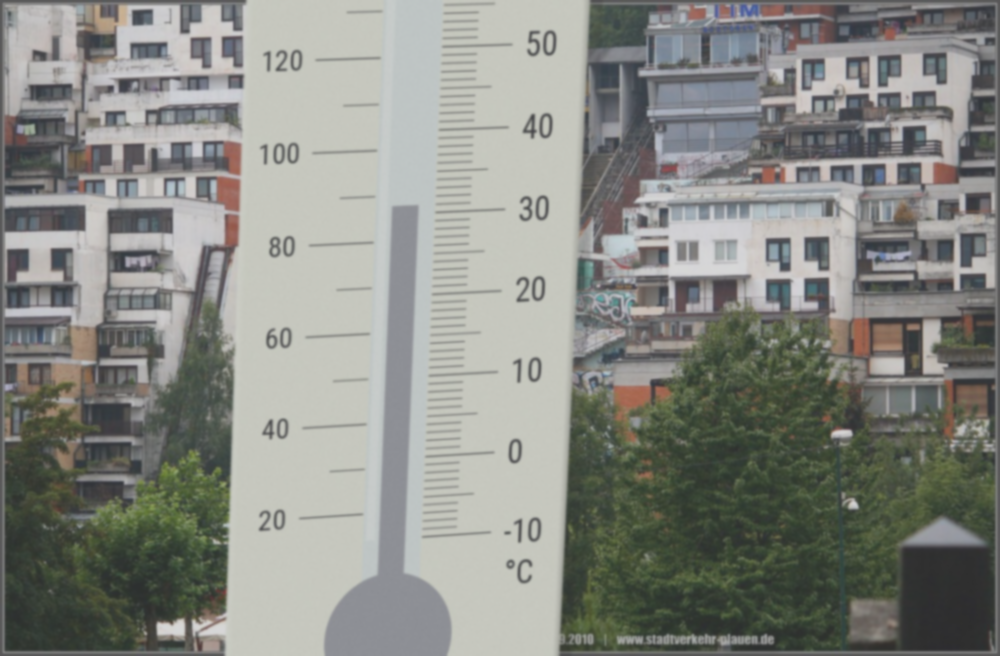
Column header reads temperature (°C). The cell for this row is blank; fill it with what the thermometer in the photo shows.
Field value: 31 °C
